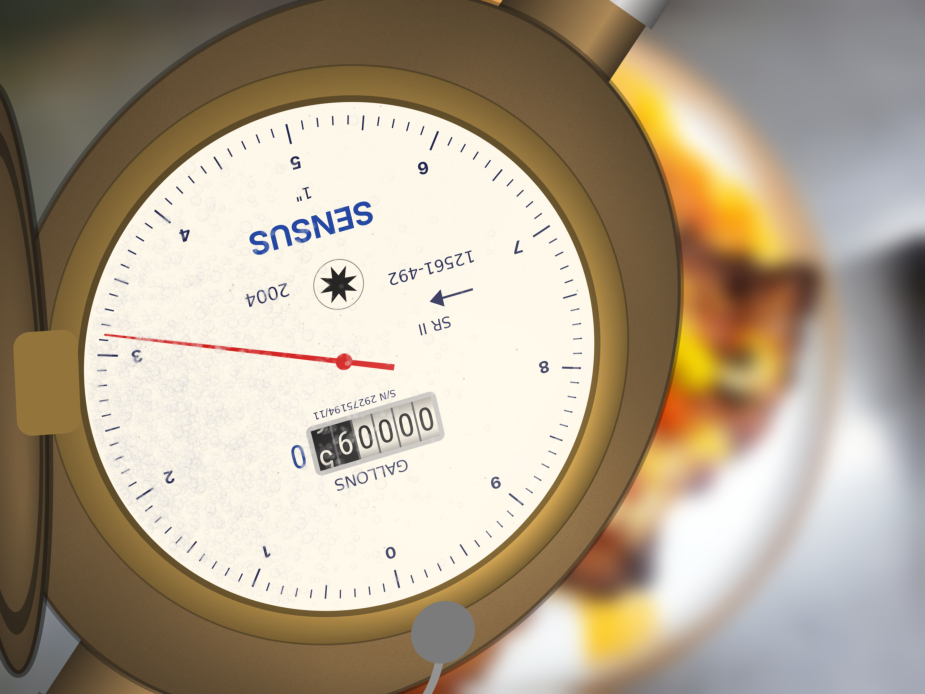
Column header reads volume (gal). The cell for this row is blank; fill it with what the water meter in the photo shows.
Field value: 953.1 gal
